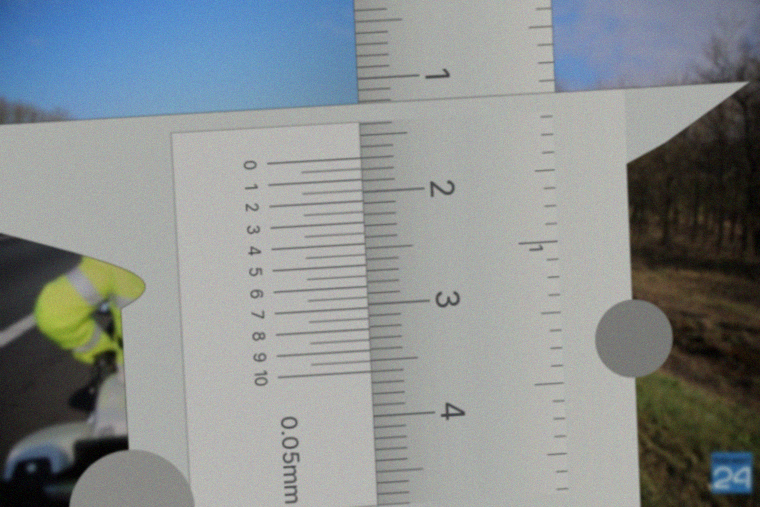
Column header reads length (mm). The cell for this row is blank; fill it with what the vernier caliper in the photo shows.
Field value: 17.0 mm
